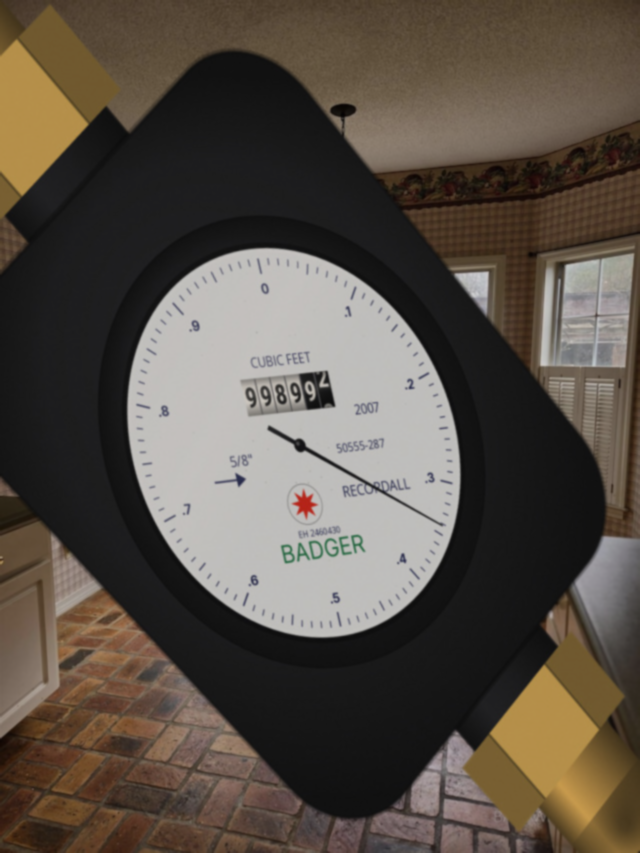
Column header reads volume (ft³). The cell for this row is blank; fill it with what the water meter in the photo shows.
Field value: 998992.34 ft³
